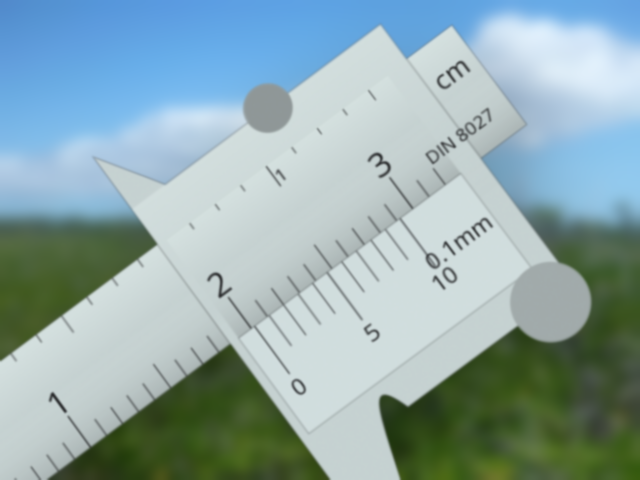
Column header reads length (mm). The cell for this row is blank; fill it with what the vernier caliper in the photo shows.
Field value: 20.2 mm
